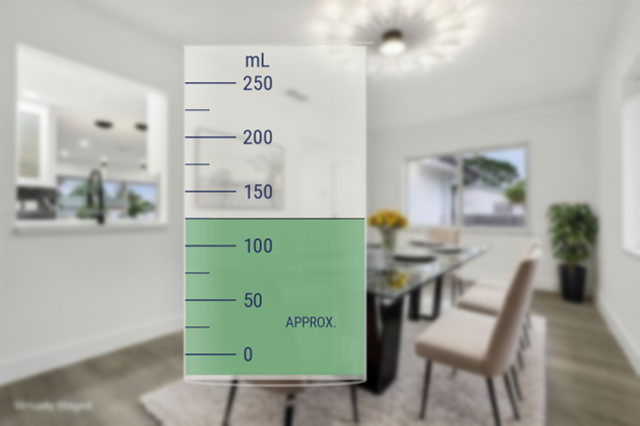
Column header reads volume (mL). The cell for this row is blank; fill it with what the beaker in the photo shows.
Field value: 125 mL
